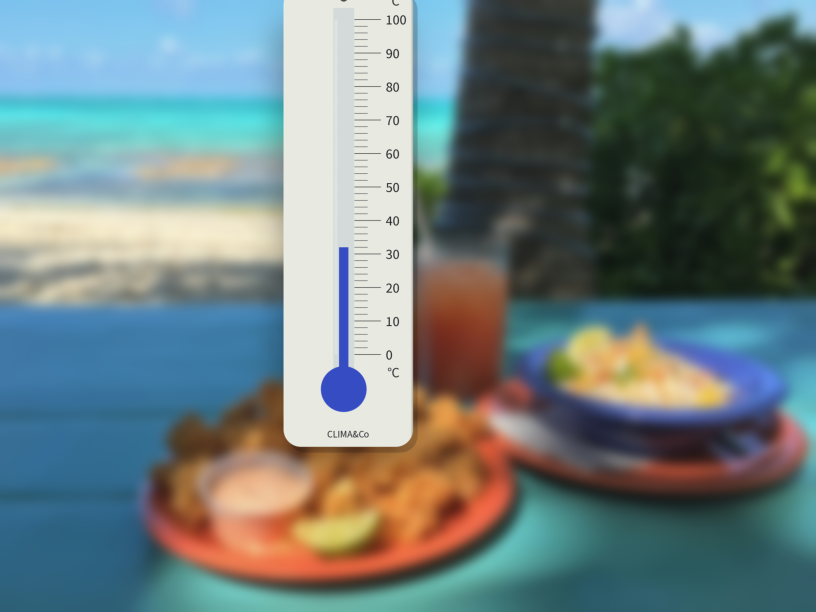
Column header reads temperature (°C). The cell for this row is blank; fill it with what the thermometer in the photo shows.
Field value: 32 °C
